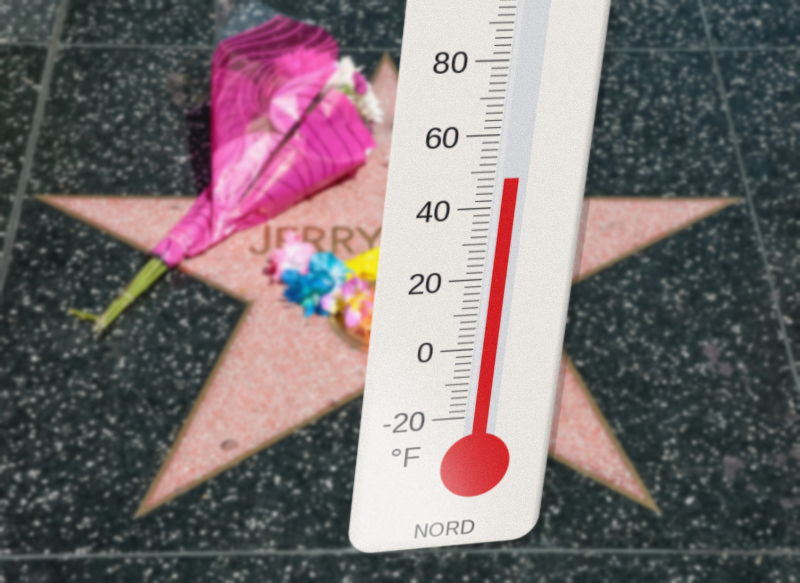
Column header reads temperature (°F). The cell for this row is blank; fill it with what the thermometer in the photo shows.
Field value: 48 °F
